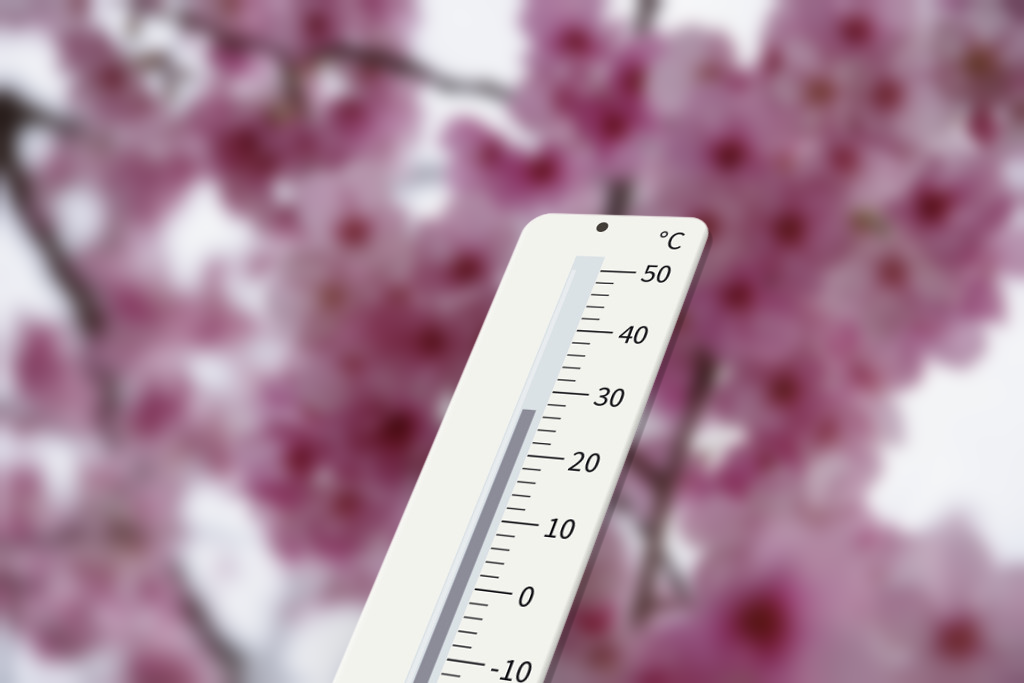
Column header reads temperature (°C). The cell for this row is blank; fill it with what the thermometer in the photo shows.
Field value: 27 °C
